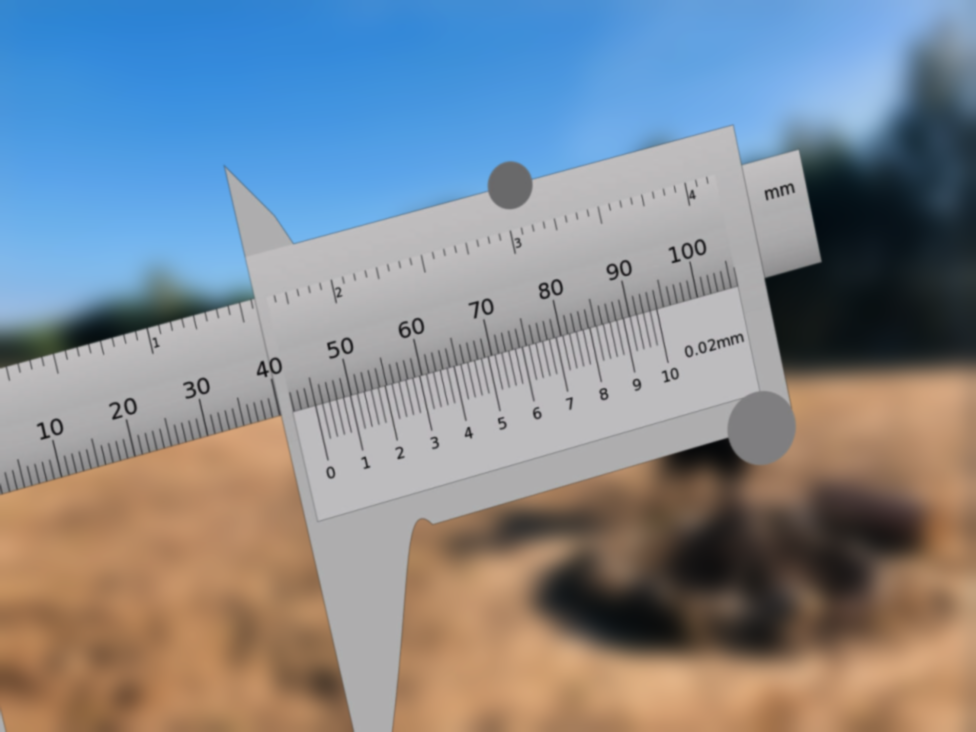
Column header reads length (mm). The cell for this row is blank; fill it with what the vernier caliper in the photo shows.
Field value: 45.0 mm
